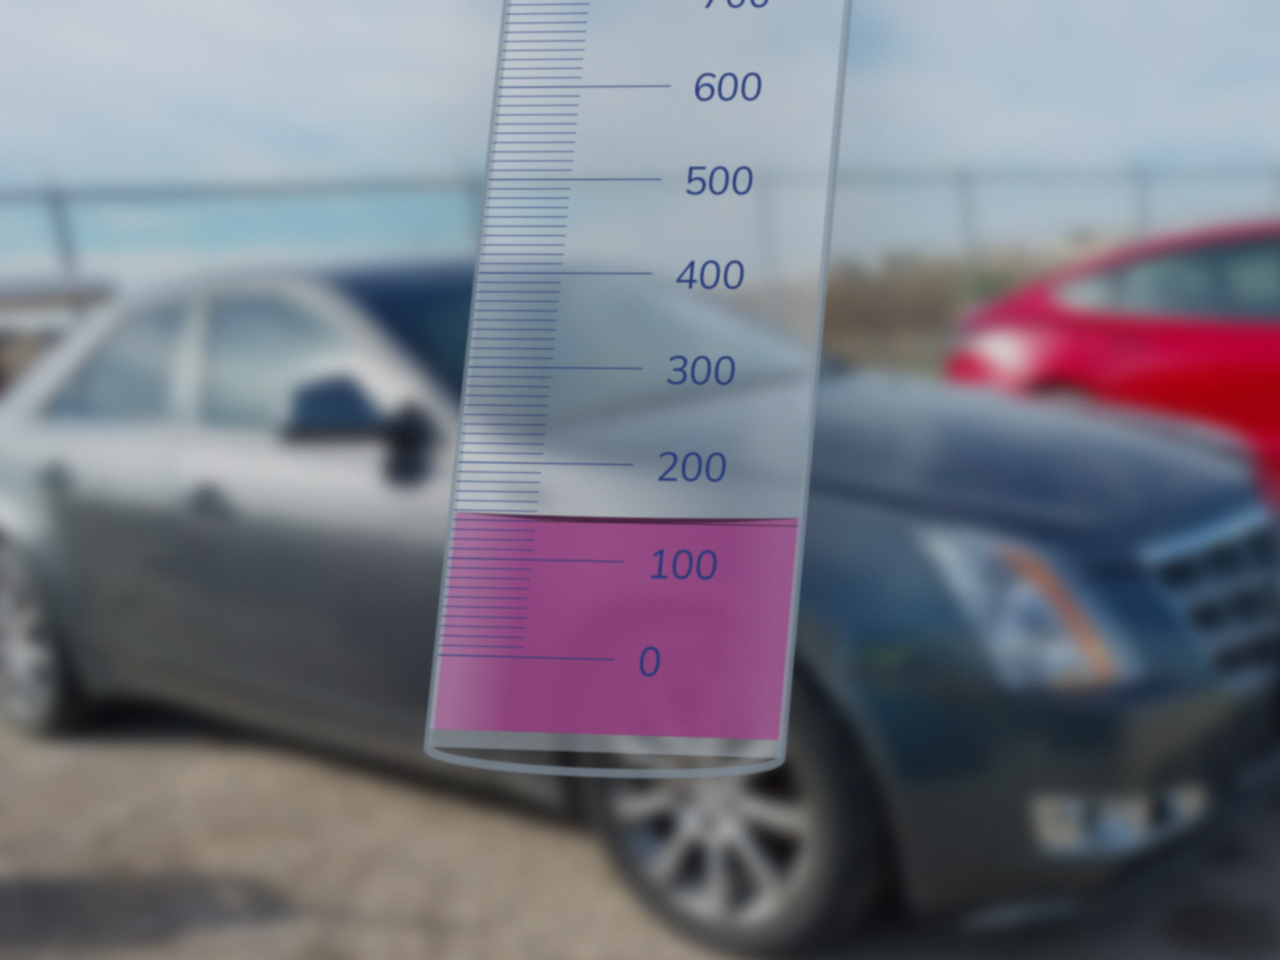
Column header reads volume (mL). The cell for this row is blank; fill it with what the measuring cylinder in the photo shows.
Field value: 140 mL
